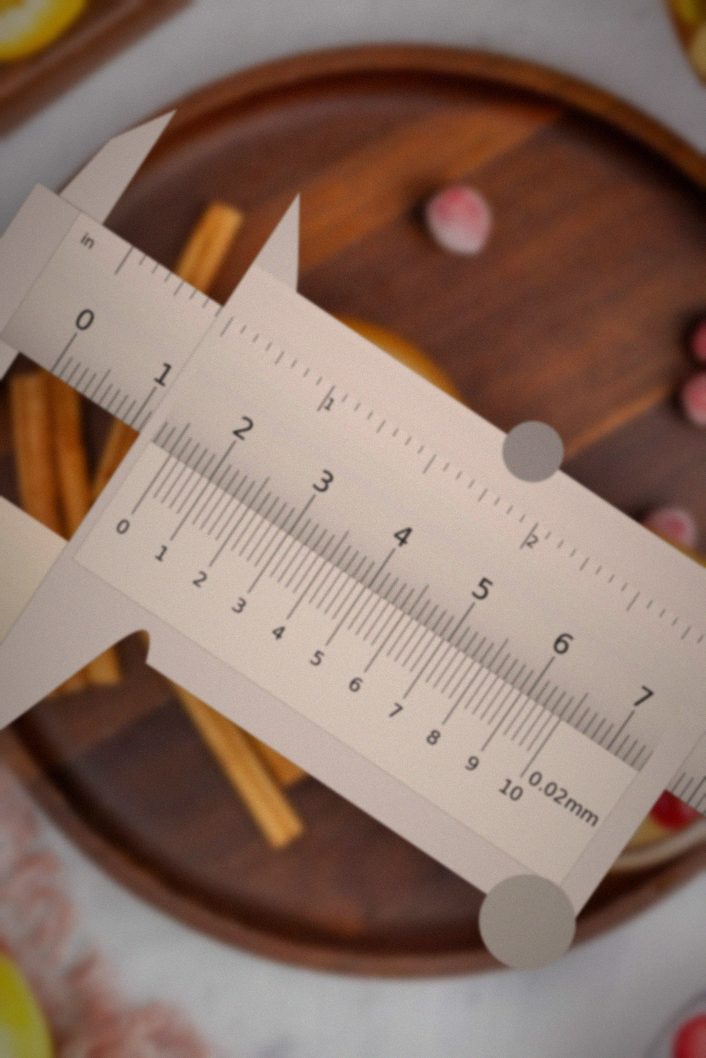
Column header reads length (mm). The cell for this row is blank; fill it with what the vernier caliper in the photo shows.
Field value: 15.2 mm
